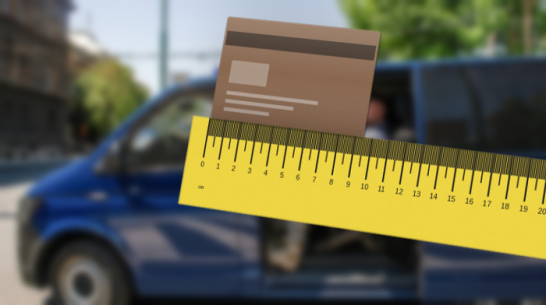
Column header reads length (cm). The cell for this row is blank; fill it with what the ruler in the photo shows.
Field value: 9.5 cm
